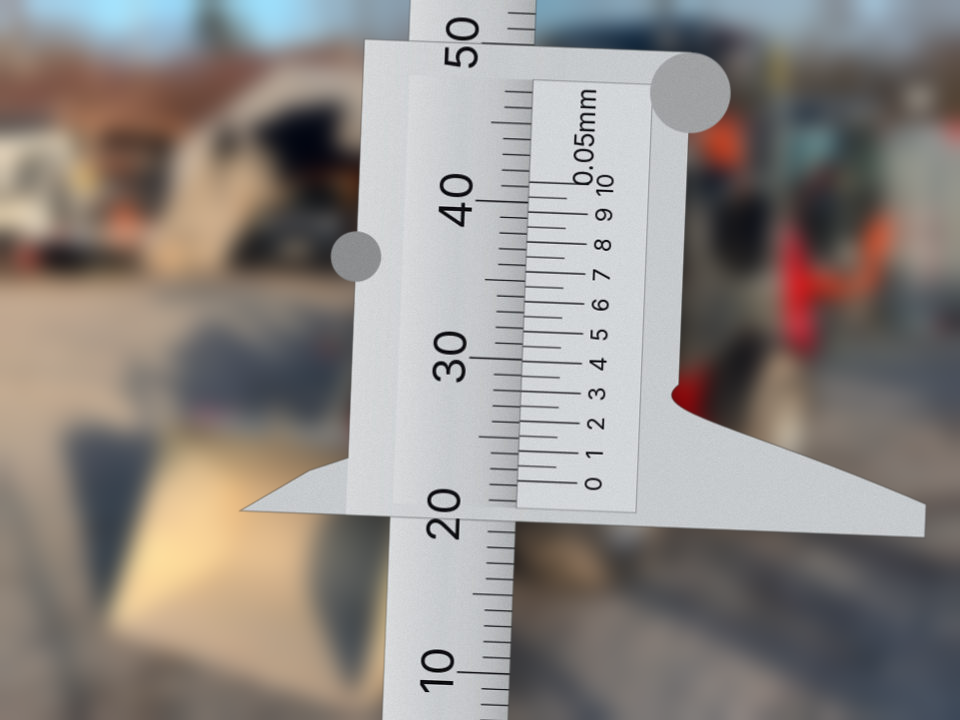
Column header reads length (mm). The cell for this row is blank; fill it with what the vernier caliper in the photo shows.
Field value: 22.3 mm
